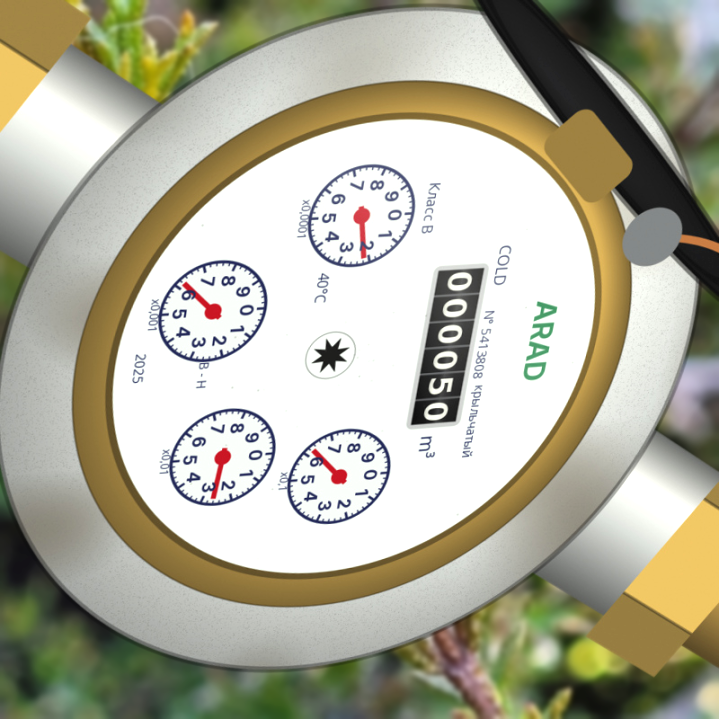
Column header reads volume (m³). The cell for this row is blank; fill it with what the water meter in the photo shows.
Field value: 50.6262 m³
